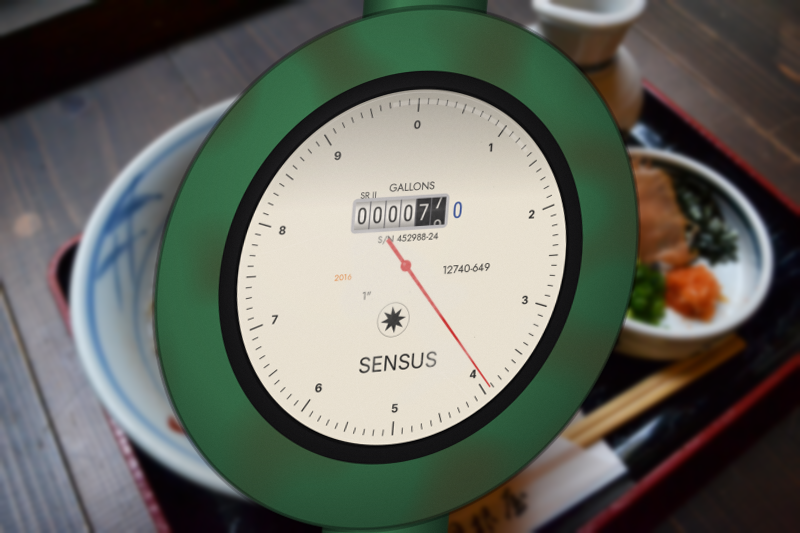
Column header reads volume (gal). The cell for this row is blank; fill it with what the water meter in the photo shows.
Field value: 773.9 gal
